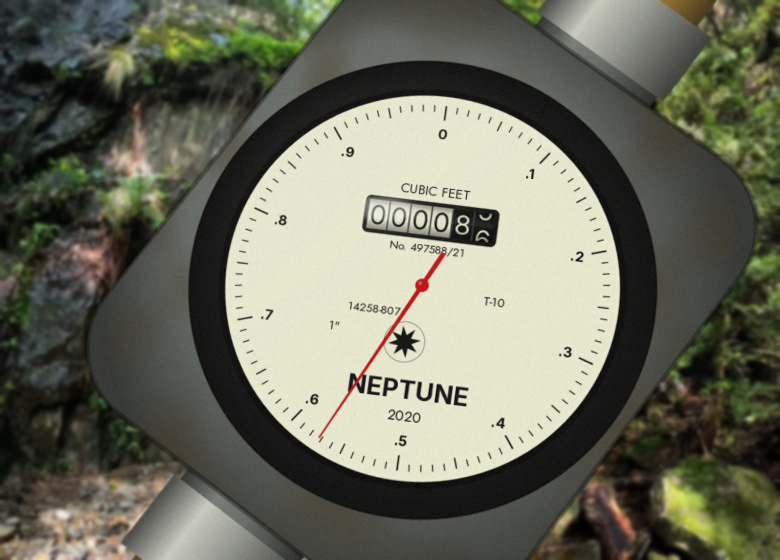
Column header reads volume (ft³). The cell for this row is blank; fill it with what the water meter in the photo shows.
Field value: 85.57 ft³
